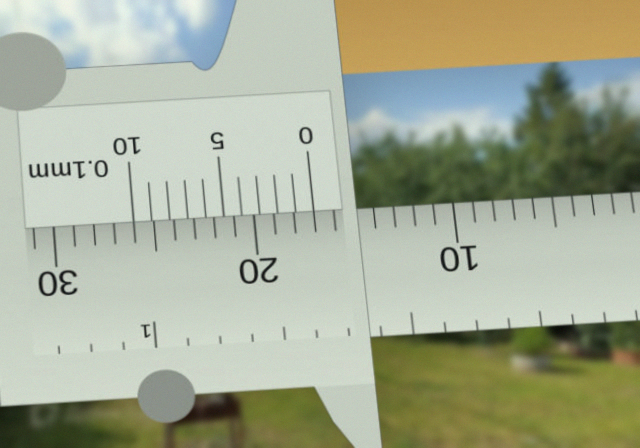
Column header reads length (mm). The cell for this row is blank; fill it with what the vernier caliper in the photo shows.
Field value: 17.0 mm
